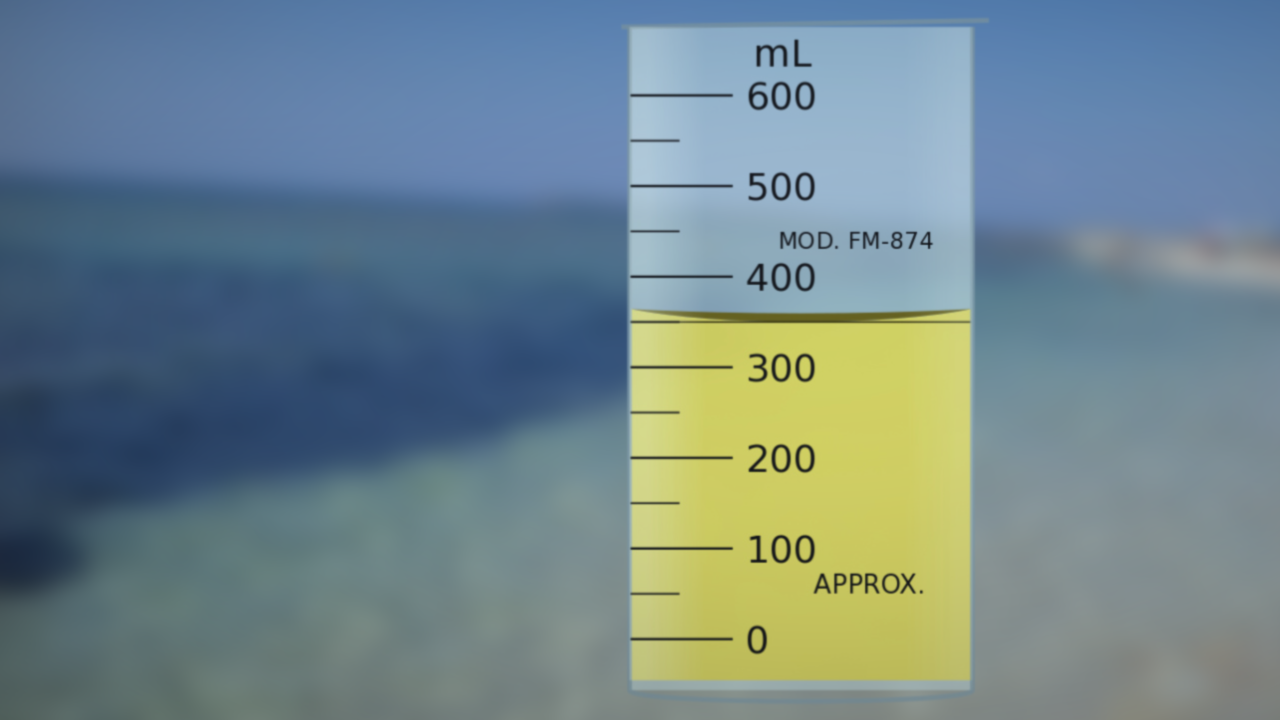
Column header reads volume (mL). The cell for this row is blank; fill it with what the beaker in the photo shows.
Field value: 350 mL
